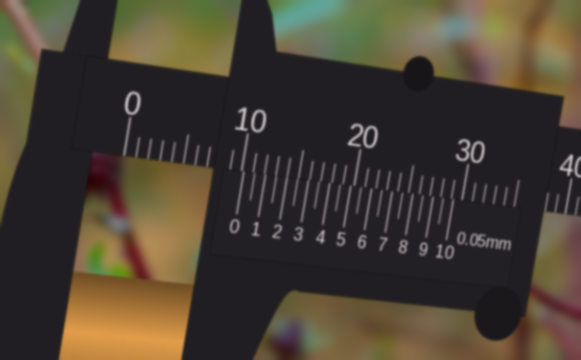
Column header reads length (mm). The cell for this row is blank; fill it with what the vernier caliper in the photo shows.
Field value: 10.2 mm
